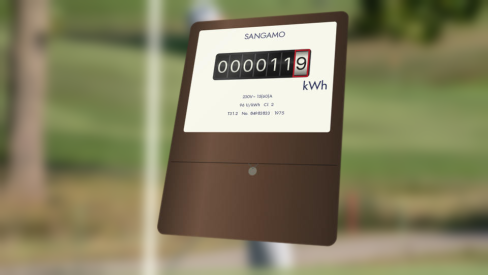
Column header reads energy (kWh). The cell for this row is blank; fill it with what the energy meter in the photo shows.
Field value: 11.9 kWh
